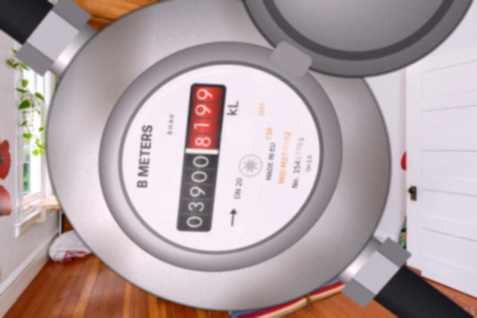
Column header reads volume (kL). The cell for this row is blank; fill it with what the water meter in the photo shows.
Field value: 3900.8199 kL
